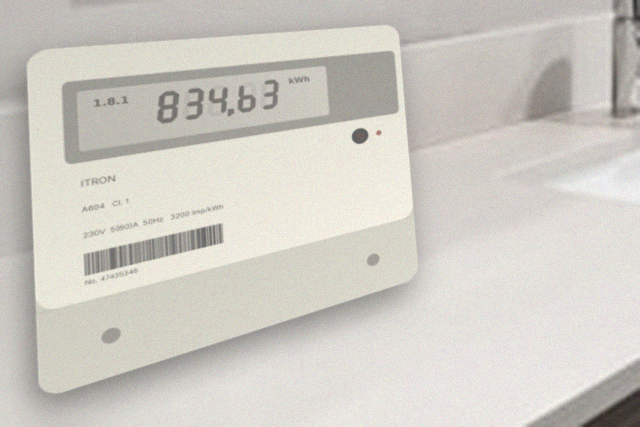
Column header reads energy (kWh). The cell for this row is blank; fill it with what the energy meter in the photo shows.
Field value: 834.63 kWh
